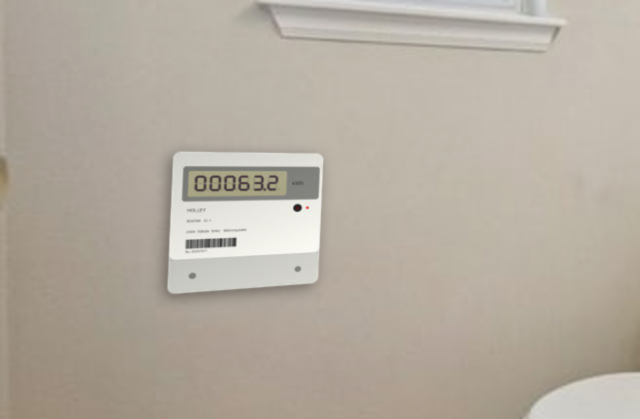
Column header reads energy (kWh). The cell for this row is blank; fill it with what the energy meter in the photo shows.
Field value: 63.2 kWh
